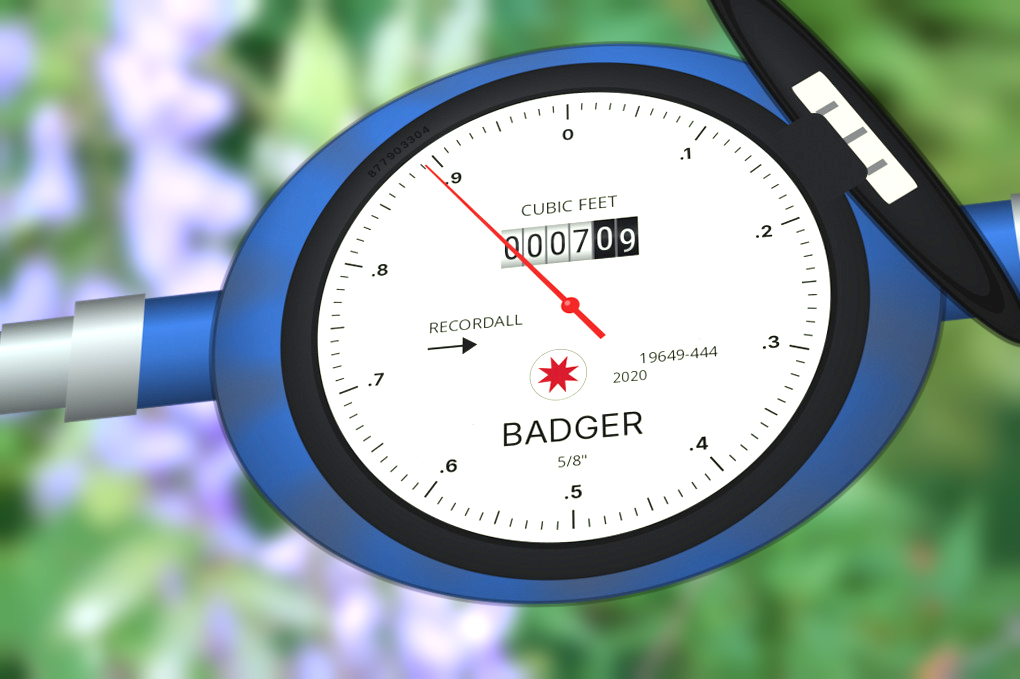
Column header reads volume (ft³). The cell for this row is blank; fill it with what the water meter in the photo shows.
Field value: 708.89 ft³
